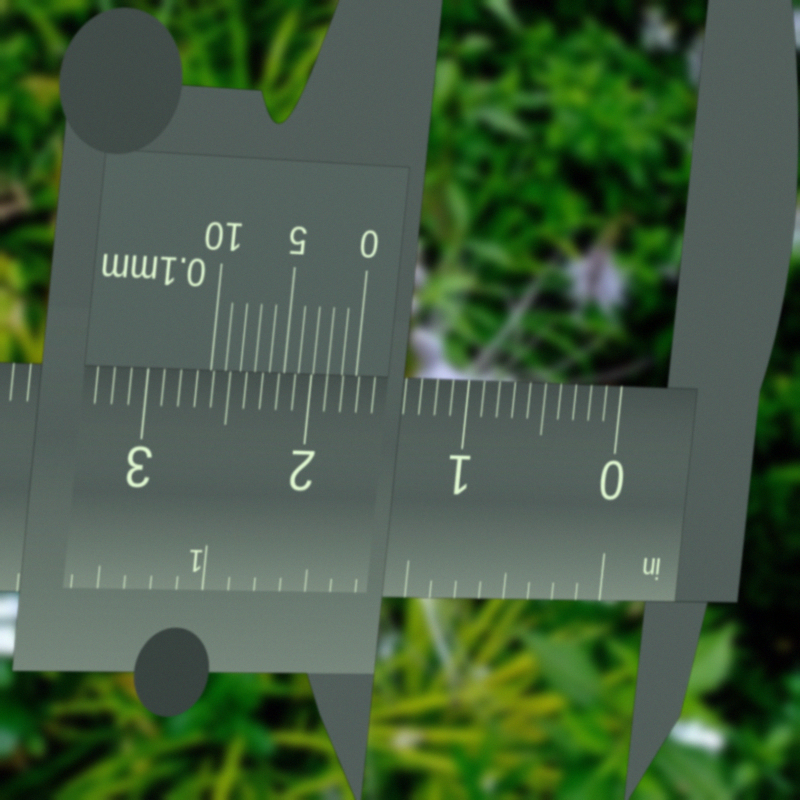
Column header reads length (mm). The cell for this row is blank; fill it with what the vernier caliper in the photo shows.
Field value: 17.2 mm
